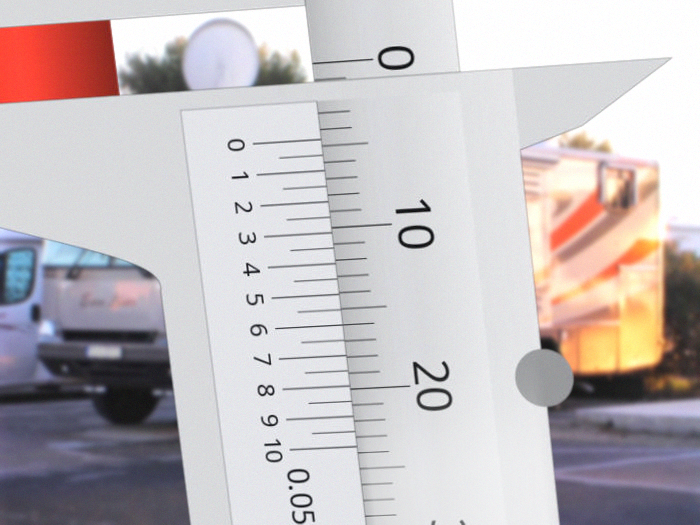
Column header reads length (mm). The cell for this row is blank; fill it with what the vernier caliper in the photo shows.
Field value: 4.6 mm
